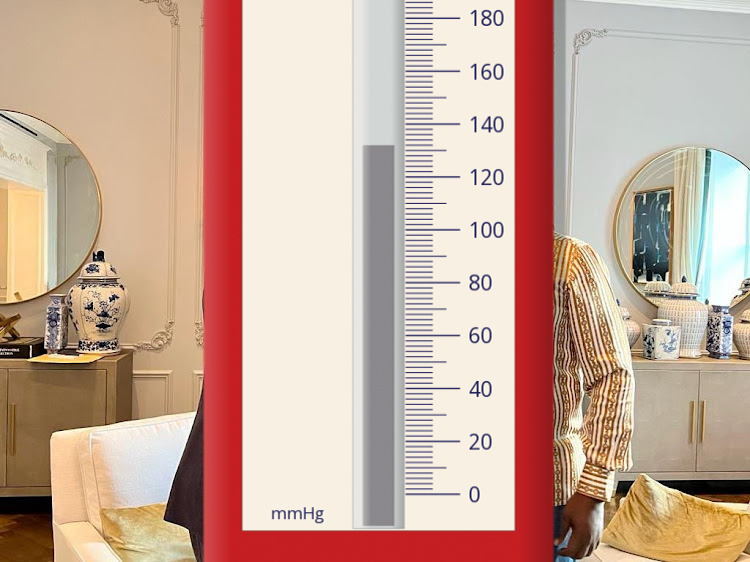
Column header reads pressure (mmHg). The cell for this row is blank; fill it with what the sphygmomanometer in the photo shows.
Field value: 132 mmHg
